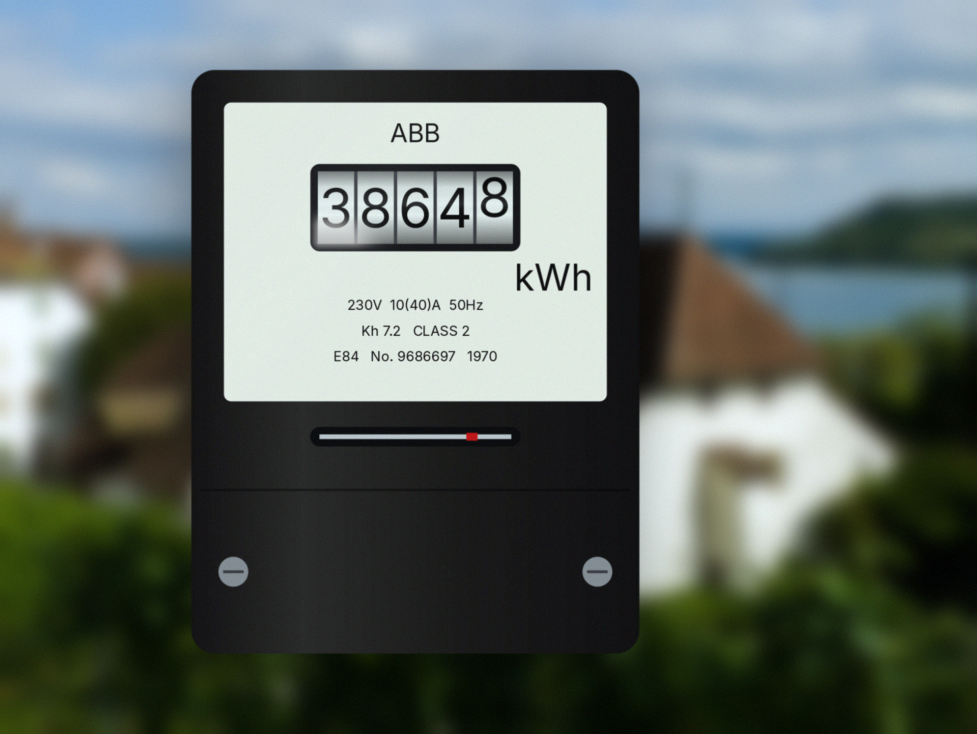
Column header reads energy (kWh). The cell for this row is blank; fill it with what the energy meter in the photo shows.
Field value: 38648 kWh
